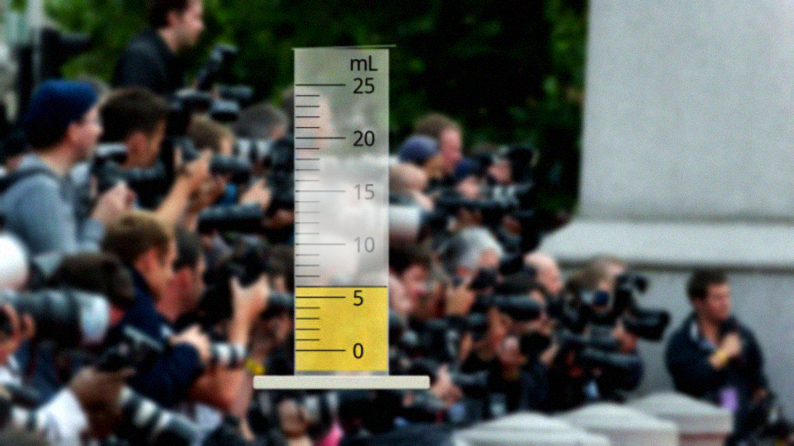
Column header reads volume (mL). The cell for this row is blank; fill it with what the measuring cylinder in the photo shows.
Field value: 6 mL
